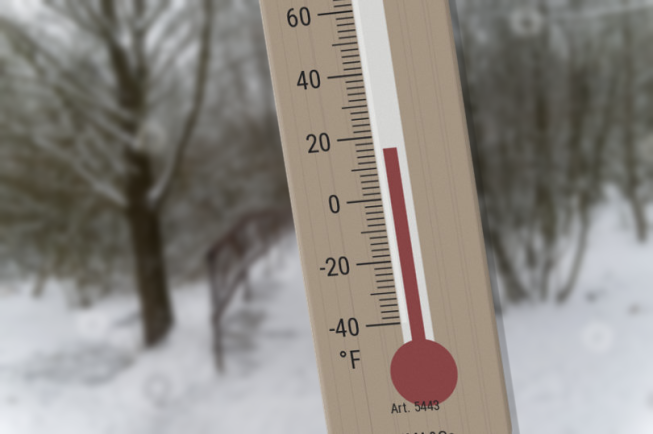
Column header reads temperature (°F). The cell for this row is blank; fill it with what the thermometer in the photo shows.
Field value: 16 °F
